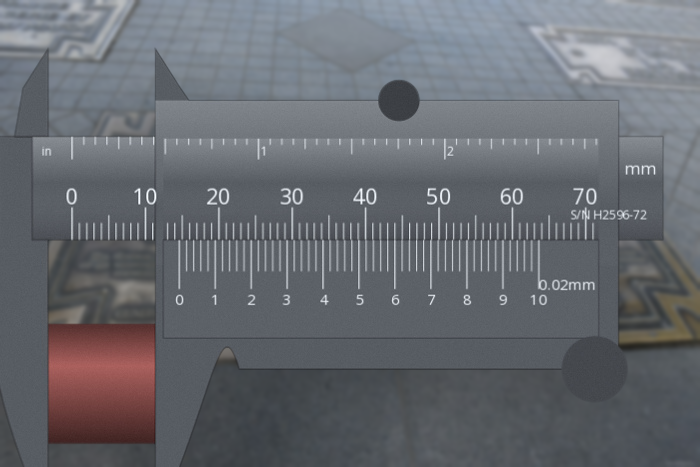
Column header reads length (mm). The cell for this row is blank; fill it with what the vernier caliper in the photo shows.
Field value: 14.6 mm
